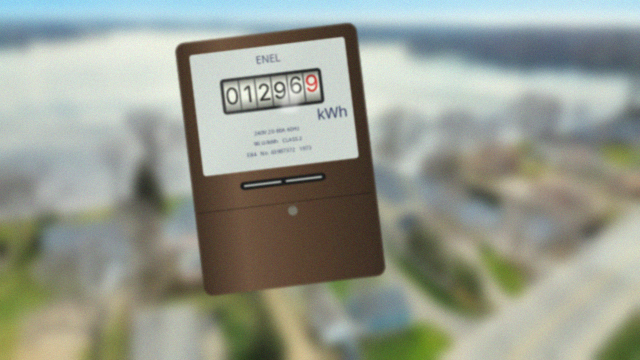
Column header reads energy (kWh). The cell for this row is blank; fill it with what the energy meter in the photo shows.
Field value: 1296.9 kWh
